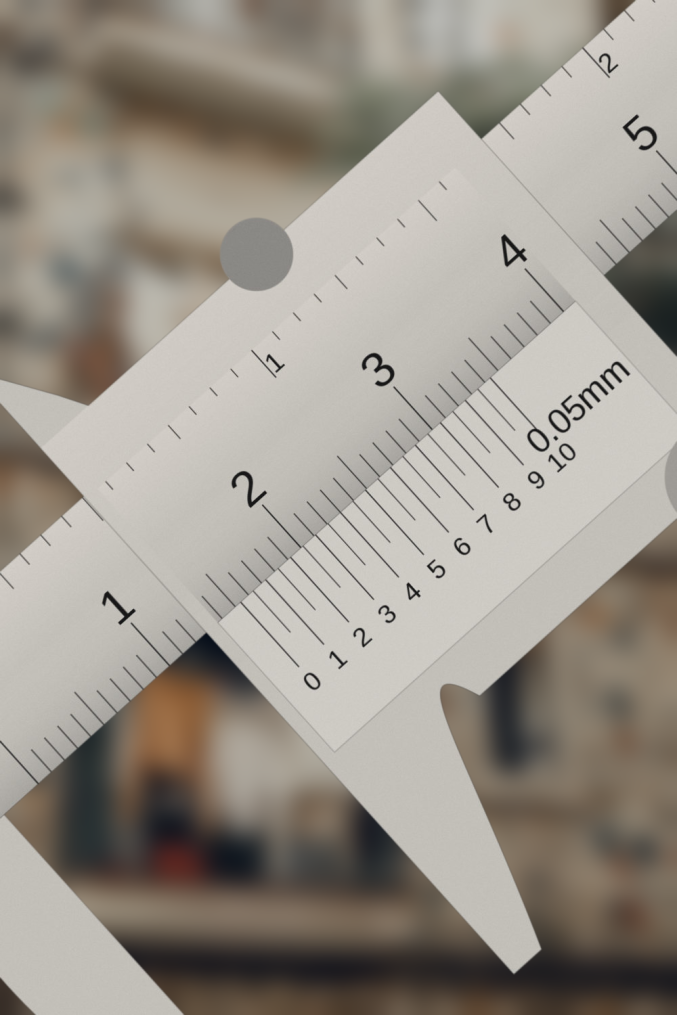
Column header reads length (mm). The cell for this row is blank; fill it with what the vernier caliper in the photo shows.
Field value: 15.4 mm
